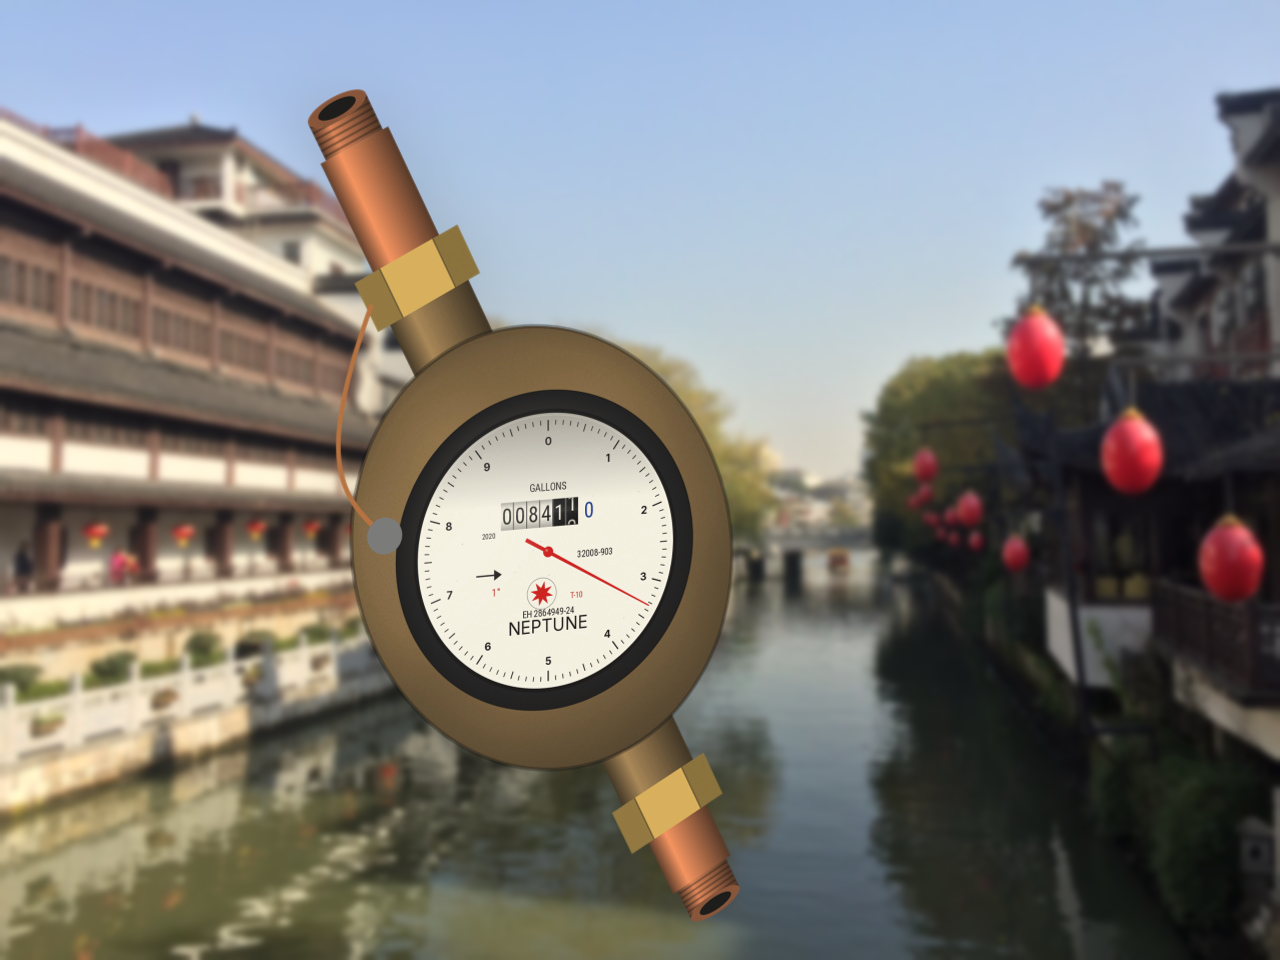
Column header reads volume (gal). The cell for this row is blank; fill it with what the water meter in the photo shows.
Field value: 84113.3 gal
